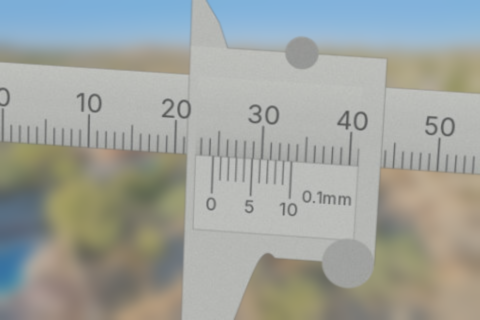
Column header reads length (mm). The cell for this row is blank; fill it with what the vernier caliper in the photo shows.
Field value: 24.4 mm
